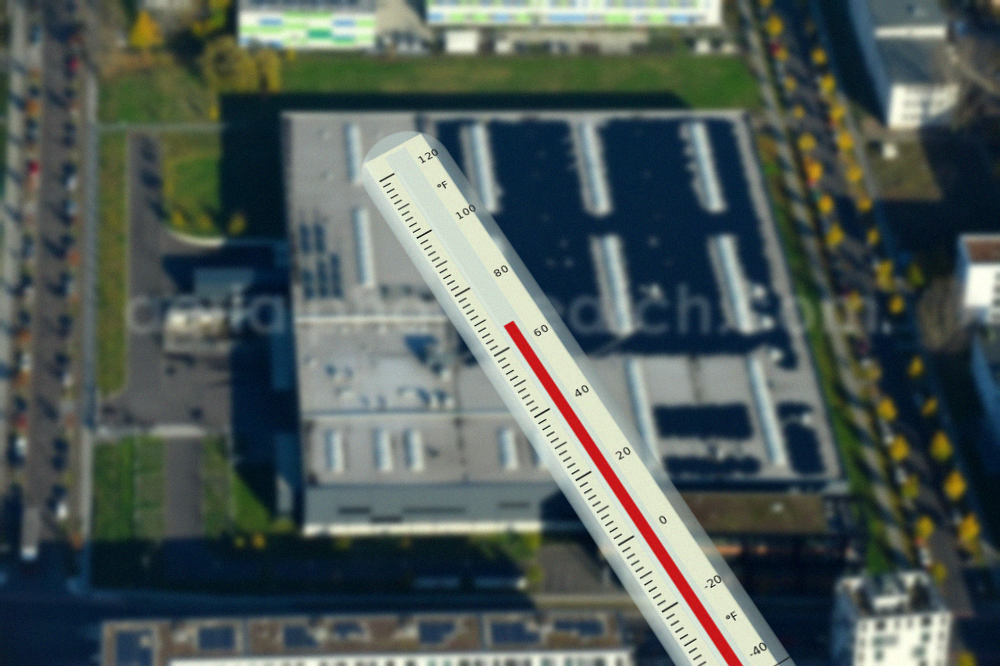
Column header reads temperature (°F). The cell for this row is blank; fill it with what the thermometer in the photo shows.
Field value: 66 °F
